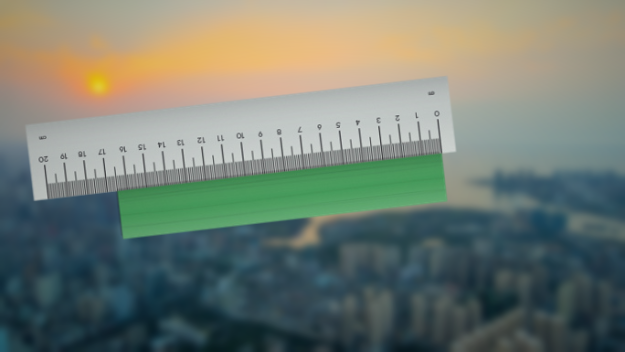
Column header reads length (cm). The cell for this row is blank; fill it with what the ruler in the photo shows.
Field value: 16.5 cm
